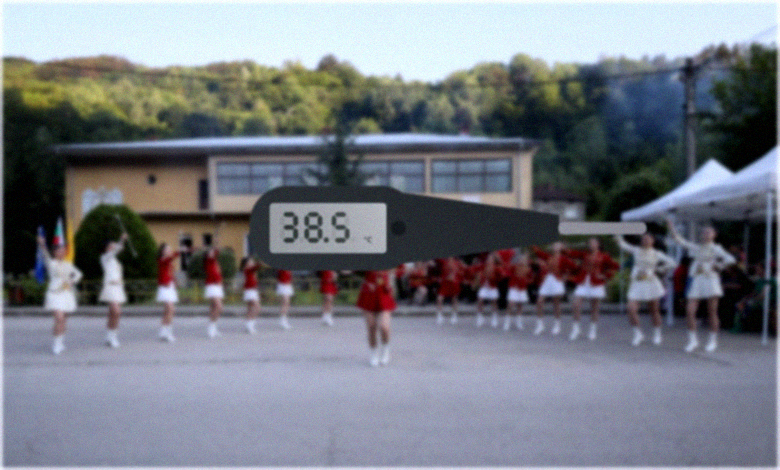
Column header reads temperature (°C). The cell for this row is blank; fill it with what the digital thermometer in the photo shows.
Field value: 38.5 °C
